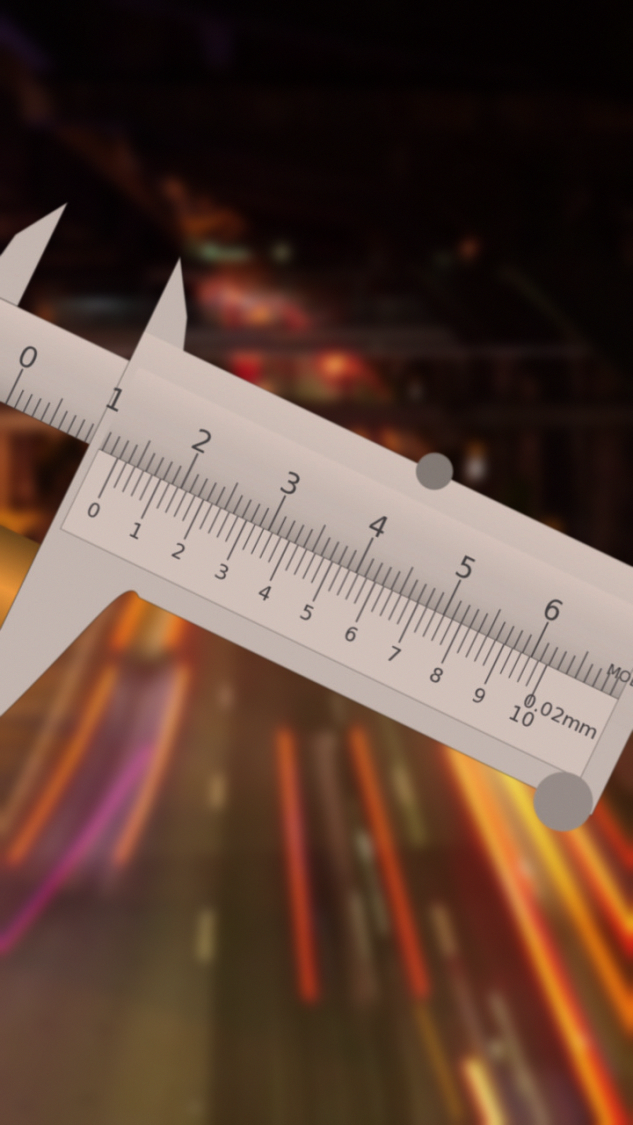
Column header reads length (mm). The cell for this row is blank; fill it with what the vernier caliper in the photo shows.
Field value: 12.8 mm
